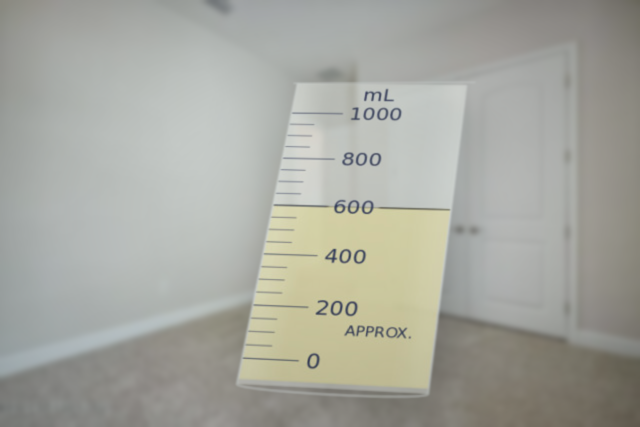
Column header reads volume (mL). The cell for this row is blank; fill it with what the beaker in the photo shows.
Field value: 600 mL
